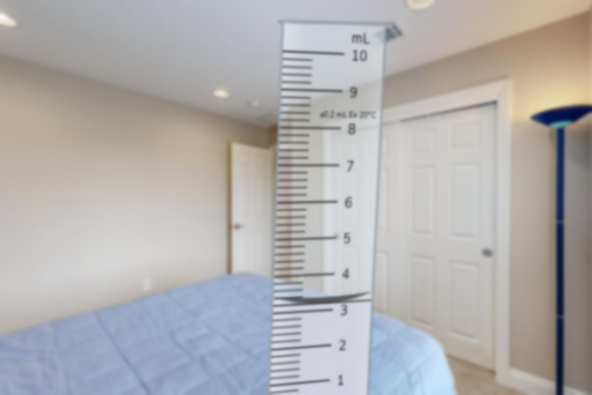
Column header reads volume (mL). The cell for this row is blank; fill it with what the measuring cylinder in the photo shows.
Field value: 3.2 mL
